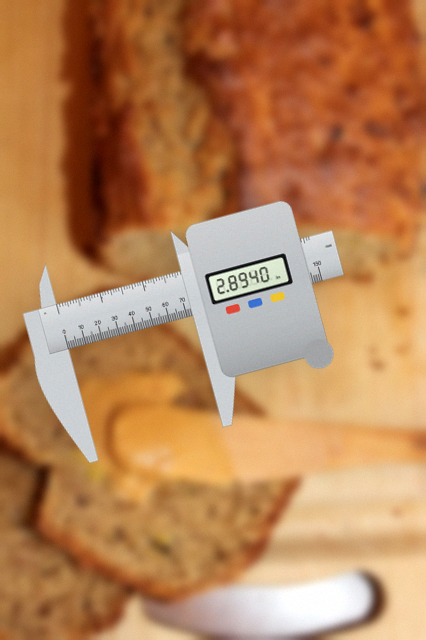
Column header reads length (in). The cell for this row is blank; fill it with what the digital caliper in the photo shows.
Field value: 2.8940 in
